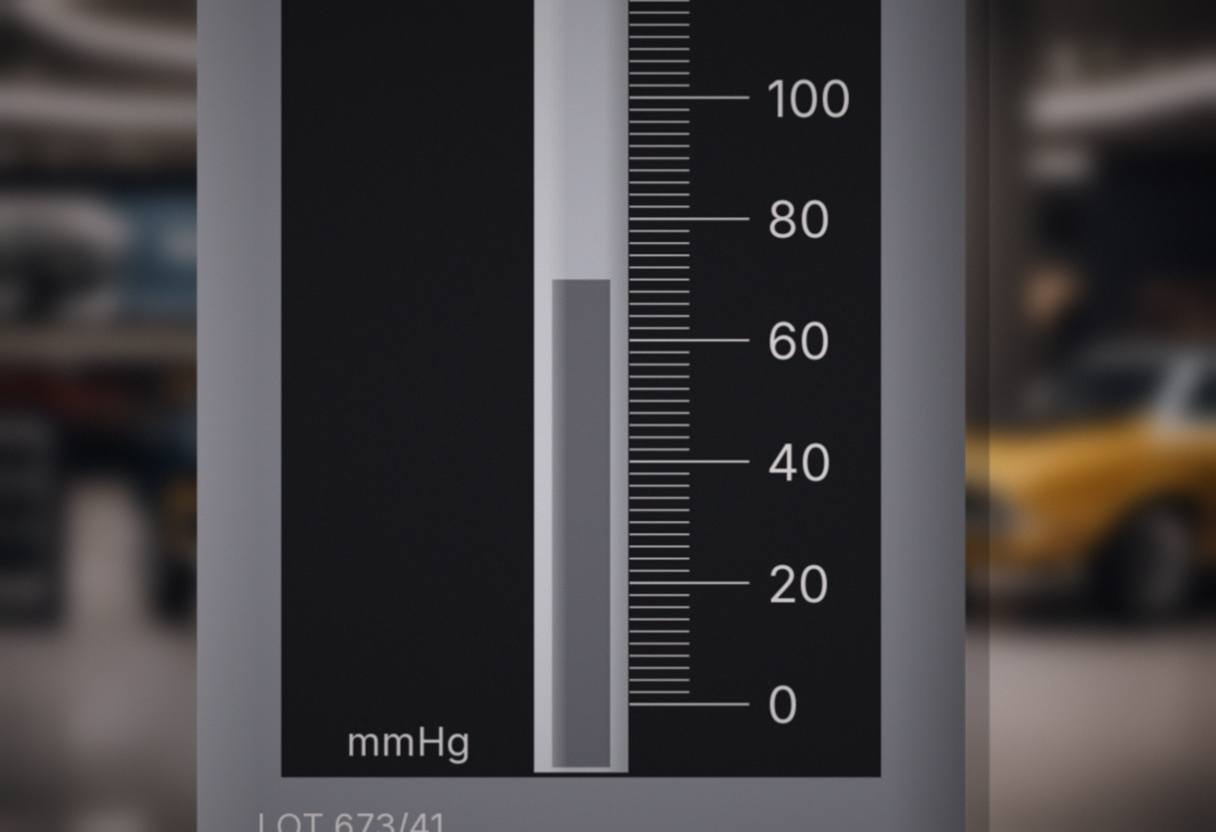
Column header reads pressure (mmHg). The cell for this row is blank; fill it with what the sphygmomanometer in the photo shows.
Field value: 70 mmHg
